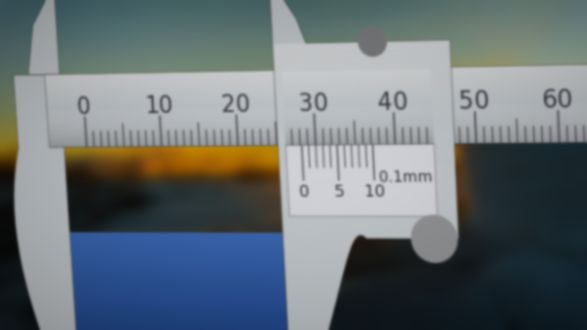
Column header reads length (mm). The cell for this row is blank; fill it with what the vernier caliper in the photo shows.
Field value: 28.2 mm
